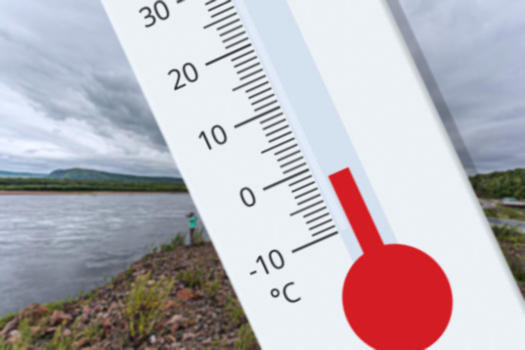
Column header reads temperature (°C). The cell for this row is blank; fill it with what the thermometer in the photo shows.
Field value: -2 °C
